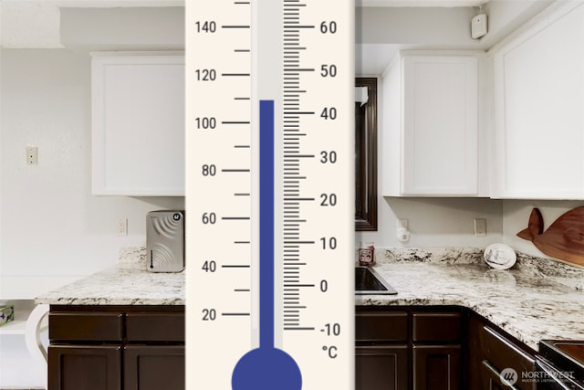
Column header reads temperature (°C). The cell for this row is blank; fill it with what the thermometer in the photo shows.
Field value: 43 °C
